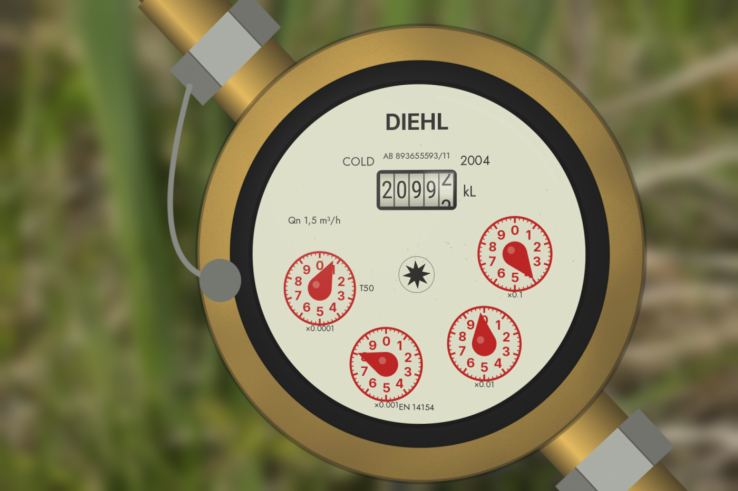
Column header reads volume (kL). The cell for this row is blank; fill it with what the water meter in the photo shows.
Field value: 20992.3980 kL
